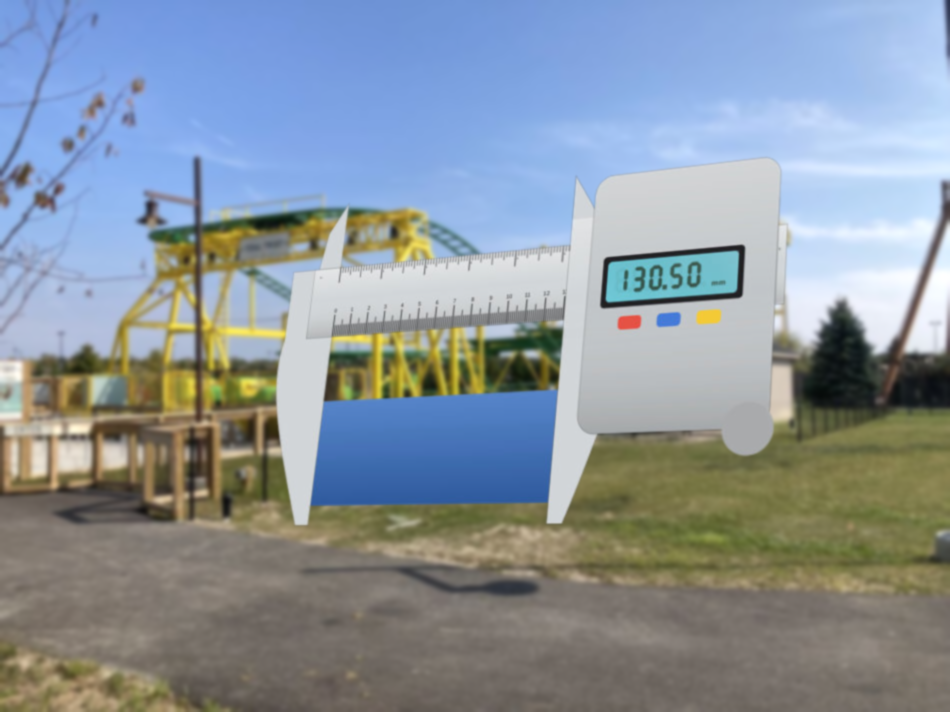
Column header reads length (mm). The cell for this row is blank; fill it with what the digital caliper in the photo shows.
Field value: 130.50 mm
